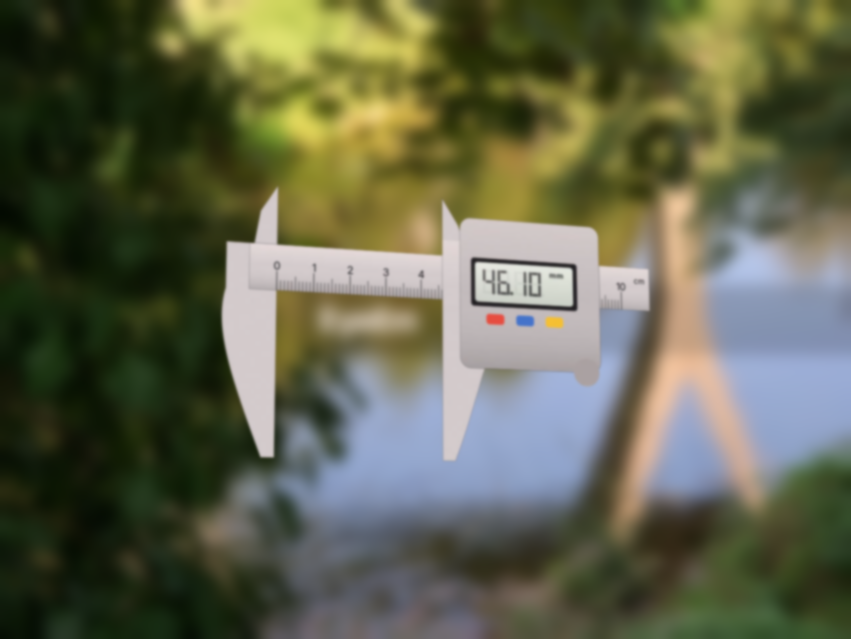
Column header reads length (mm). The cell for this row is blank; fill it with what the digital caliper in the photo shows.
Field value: 46.10 mm
